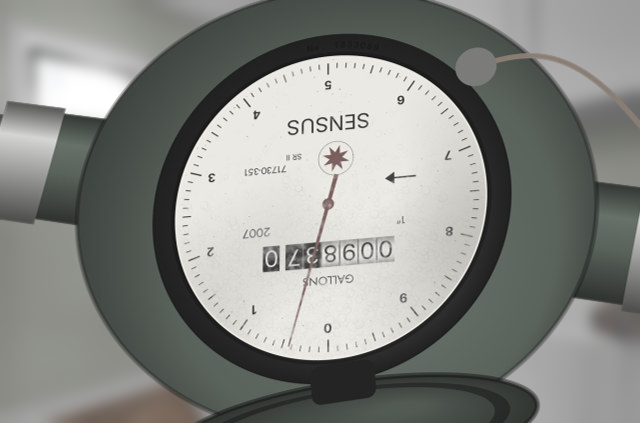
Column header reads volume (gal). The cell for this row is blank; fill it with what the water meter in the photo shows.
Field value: 98370.4 gal
